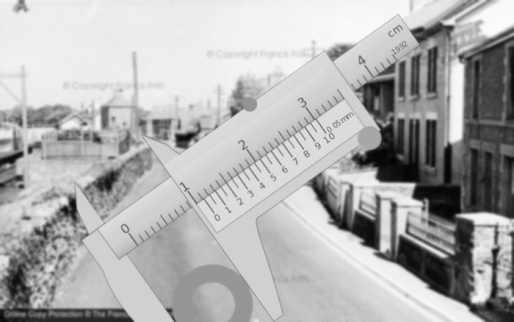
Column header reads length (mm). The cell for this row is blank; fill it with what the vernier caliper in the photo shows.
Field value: 11.2 mm
